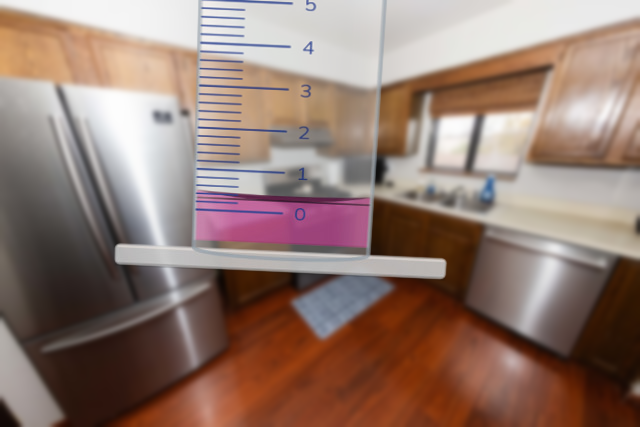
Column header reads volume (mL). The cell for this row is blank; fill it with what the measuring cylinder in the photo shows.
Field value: 0.3 mL
